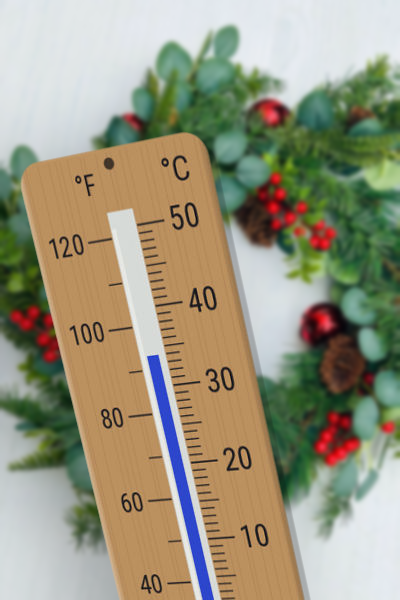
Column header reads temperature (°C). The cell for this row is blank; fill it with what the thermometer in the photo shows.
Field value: 34 °C
